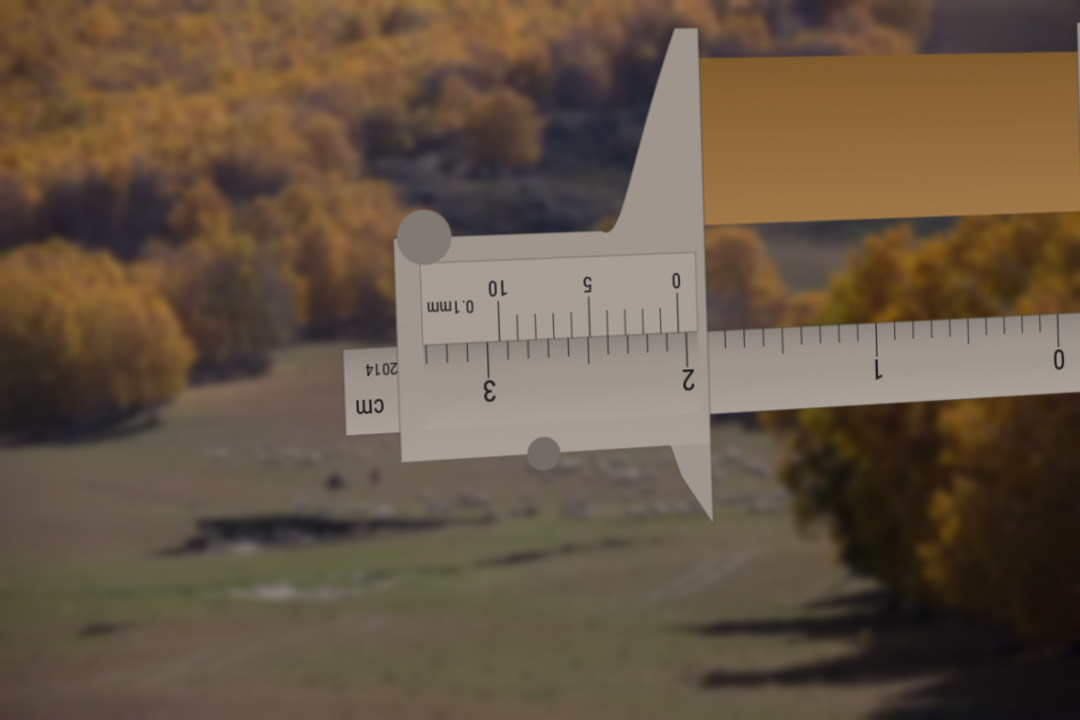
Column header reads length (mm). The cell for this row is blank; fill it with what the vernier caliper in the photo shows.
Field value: 20.4 mm
